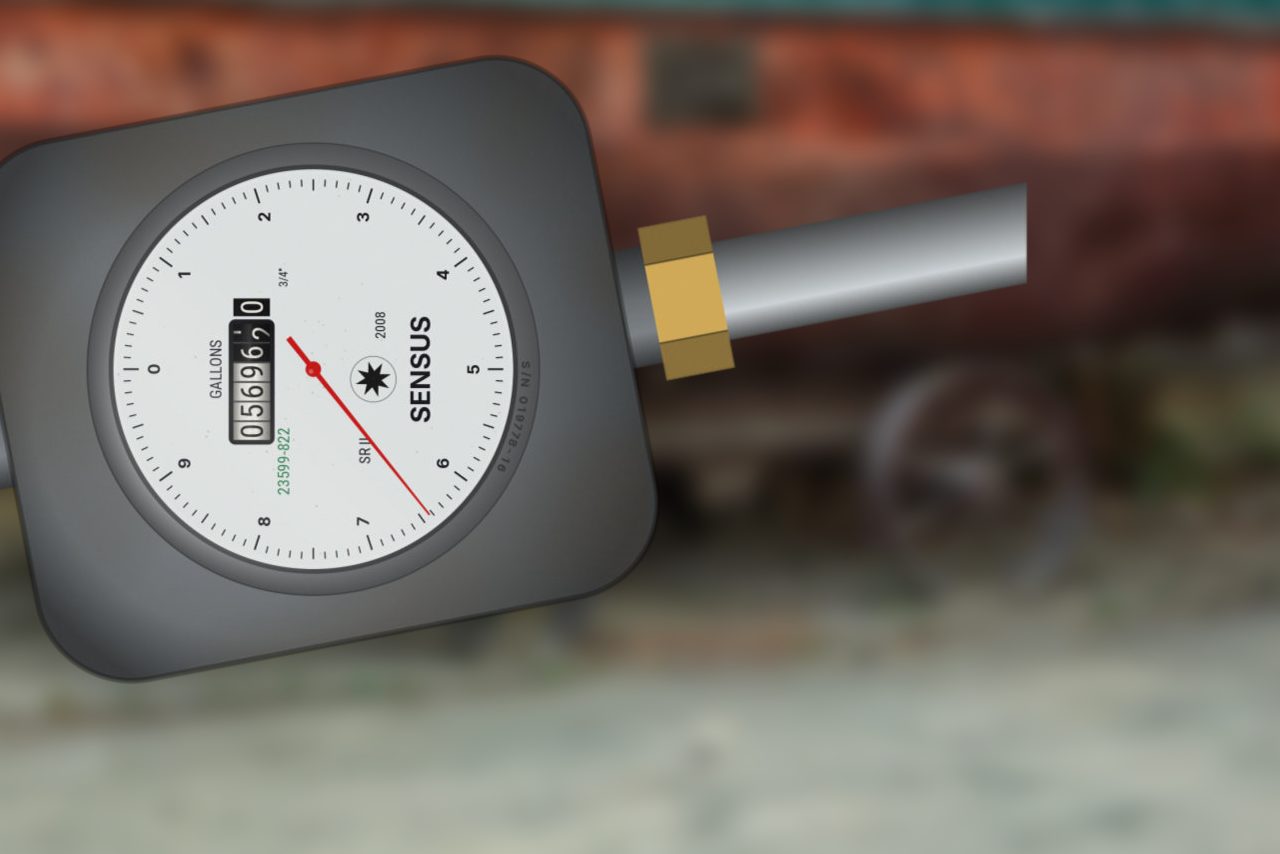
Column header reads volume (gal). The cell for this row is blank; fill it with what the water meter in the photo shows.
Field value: 569616.4 gal
